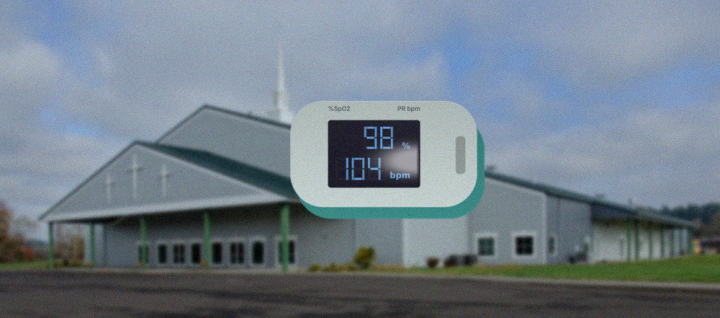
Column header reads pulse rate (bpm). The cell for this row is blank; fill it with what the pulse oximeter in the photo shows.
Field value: 104 bpm
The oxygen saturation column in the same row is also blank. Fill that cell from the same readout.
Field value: 98 %
